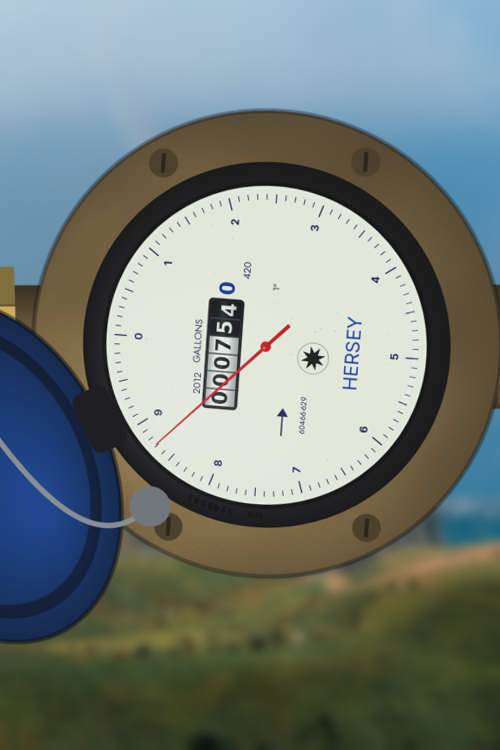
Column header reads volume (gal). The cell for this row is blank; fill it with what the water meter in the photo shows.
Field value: 7538.7 gal
